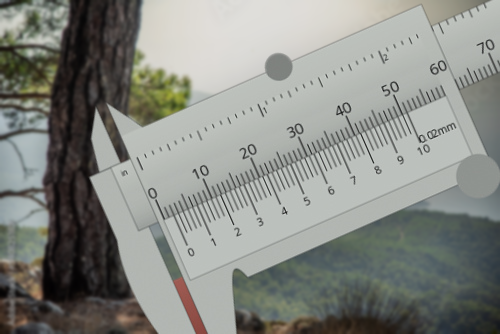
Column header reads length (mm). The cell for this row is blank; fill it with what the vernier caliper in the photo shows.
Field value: 2.0 mm
